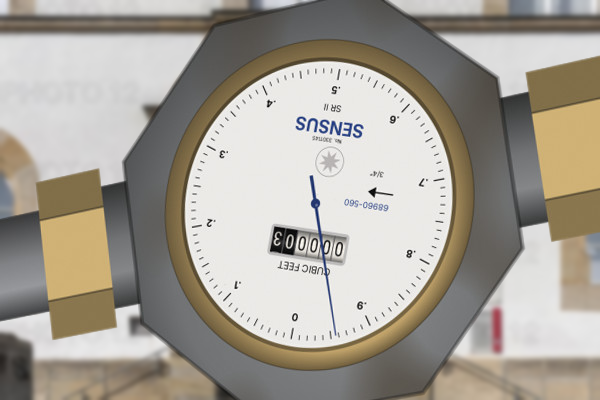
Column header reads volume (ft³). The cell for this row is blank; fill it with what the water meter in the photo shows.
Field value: 2.94 ft³
